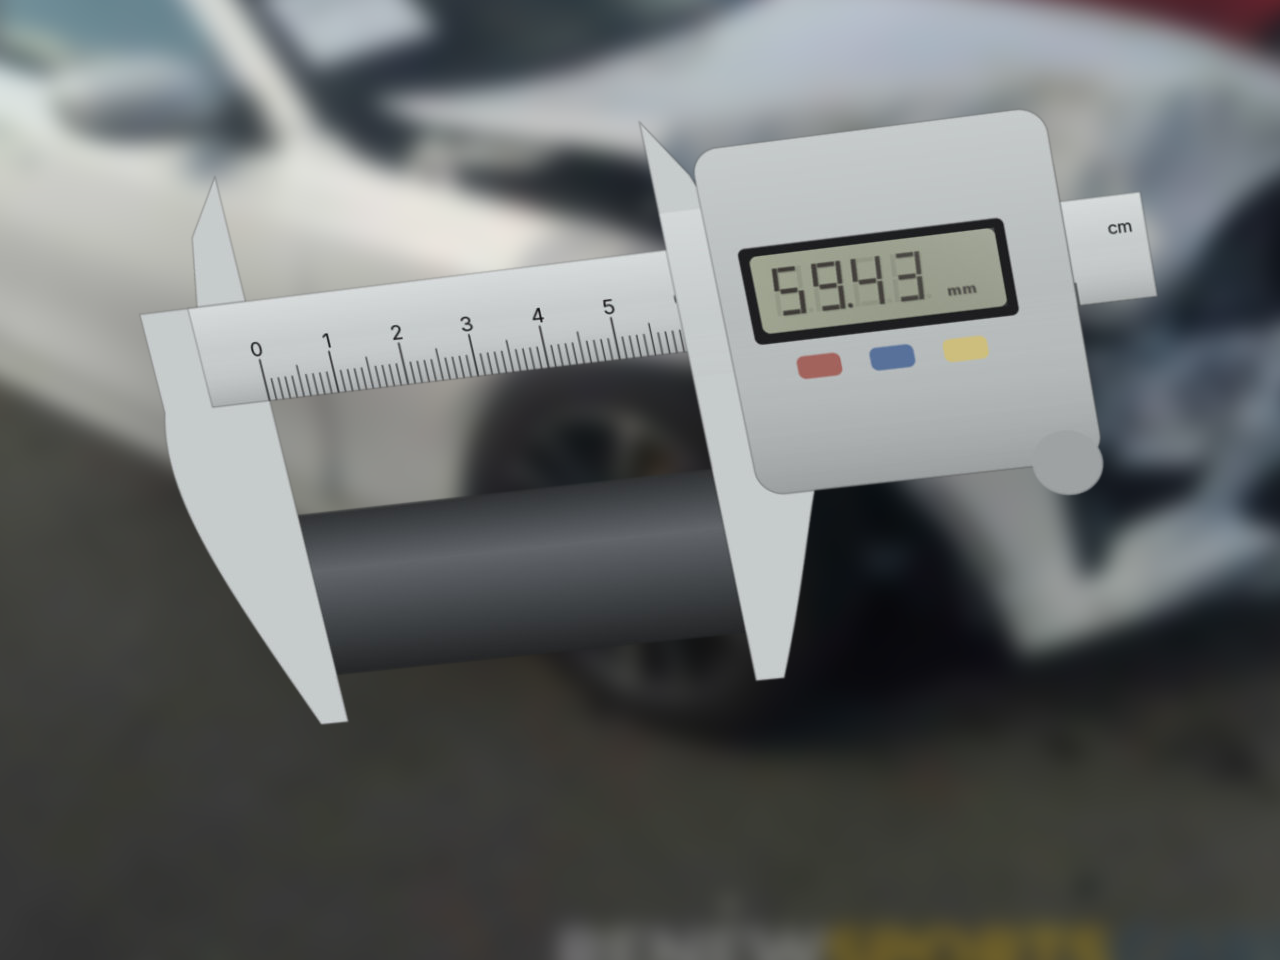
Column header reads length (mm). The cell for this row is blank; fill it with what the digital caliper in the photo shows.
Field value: 59.43 mm
